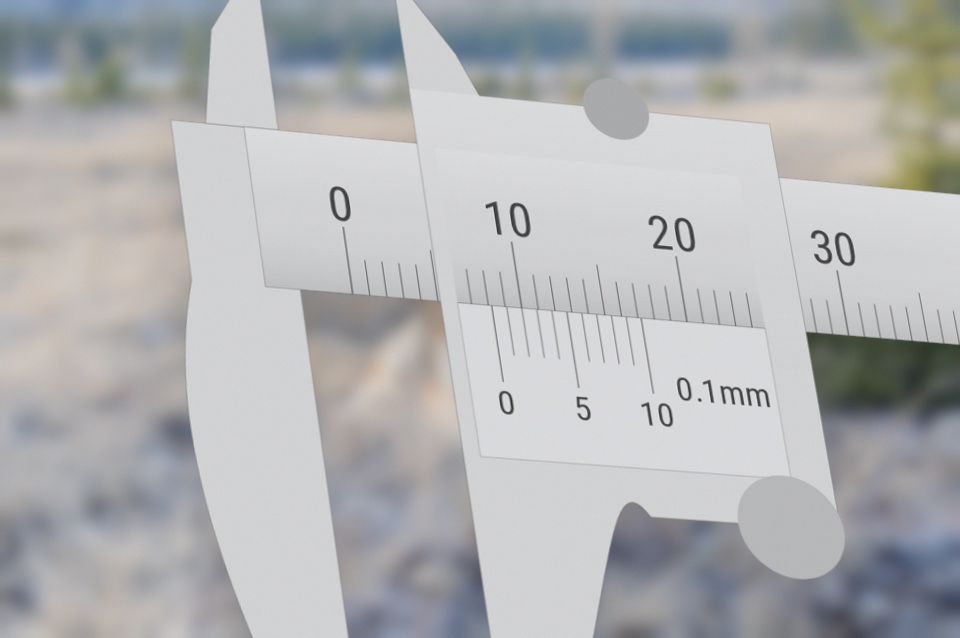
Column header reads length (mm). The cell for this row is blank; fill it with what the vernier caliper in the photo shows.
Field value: 8.2 mm
